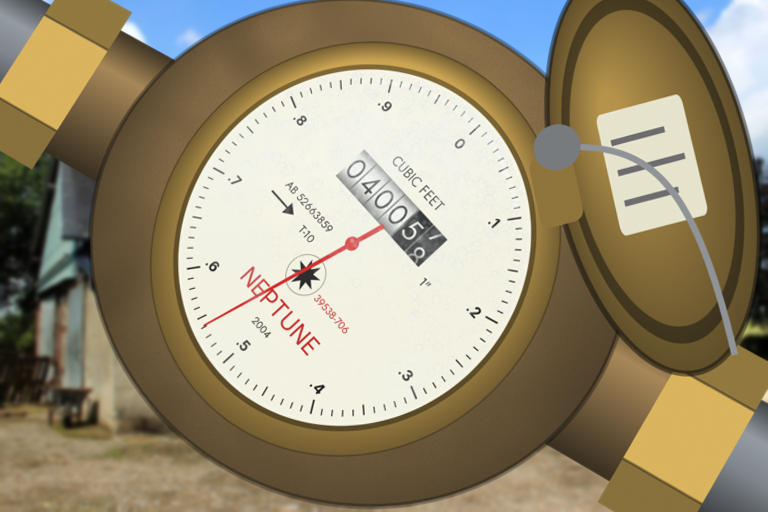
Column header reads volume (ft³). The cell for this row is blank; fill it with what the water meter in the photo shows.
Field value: 40057.54 ft³
